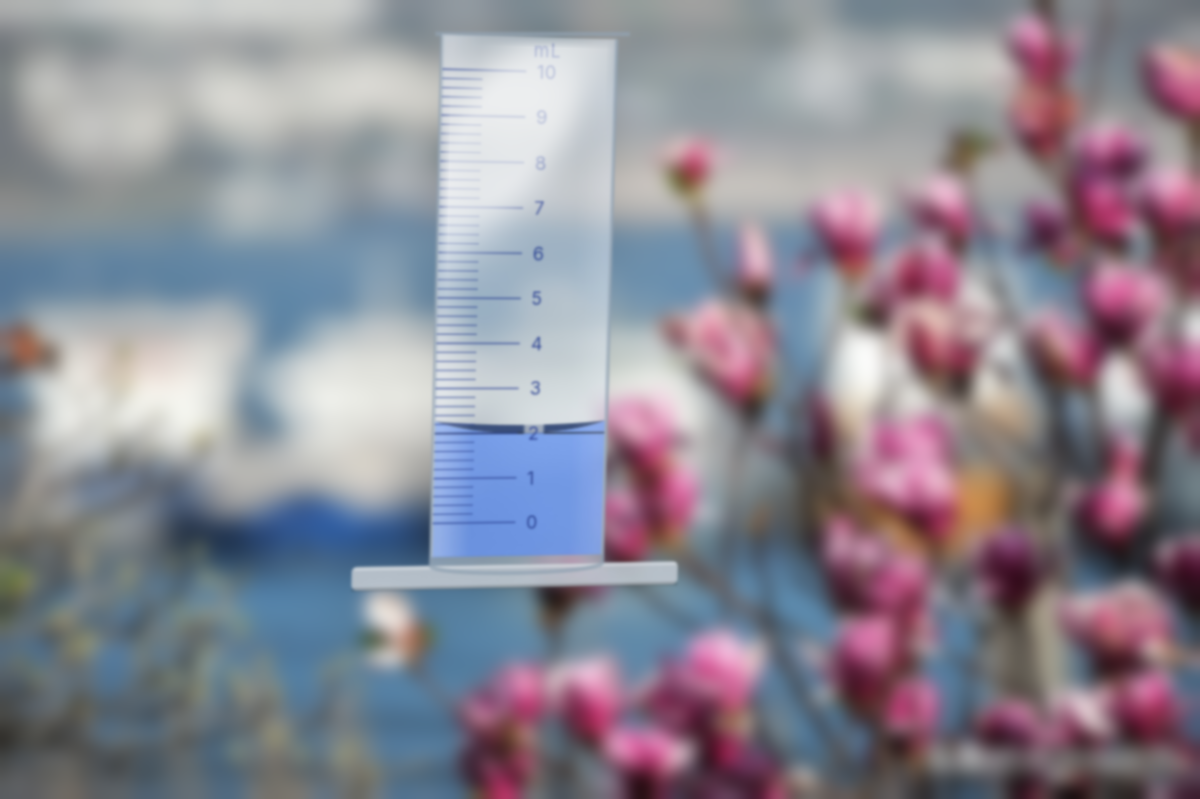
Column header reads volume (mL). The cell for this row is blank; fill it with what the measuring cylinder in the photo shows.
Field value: 2 mL
